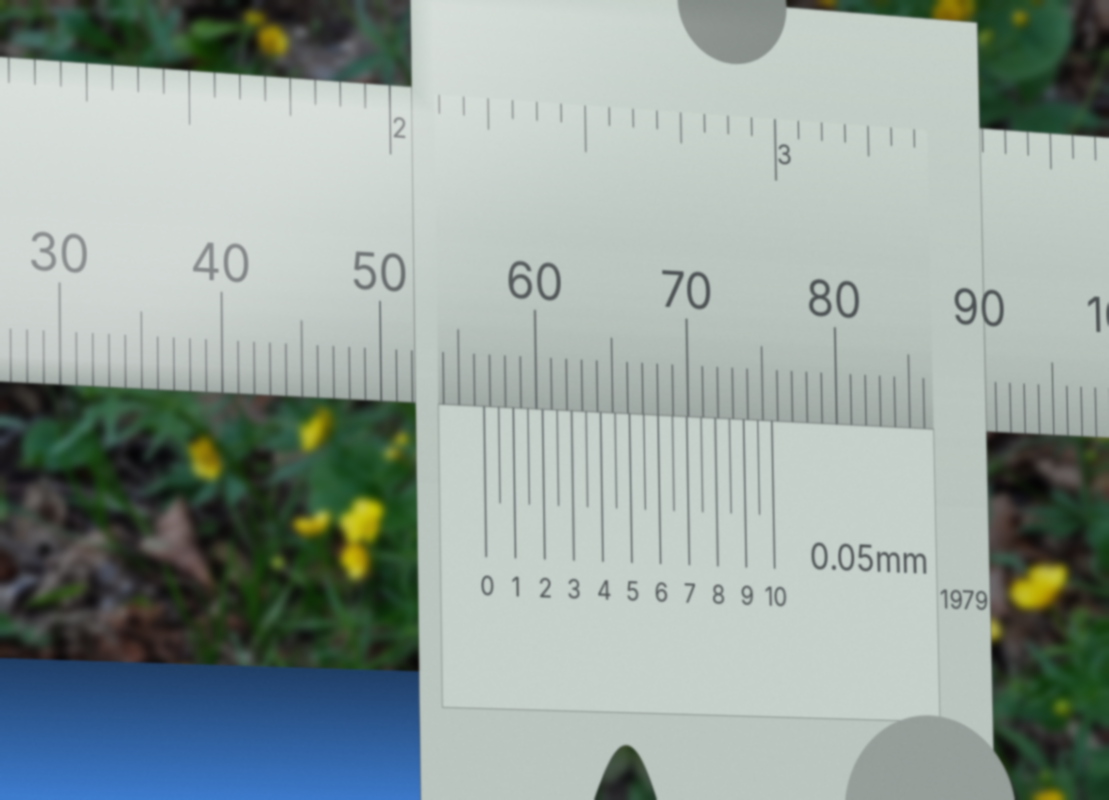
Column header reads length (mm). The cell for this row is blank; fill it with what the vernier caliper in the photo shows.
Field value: 56.6 mm
